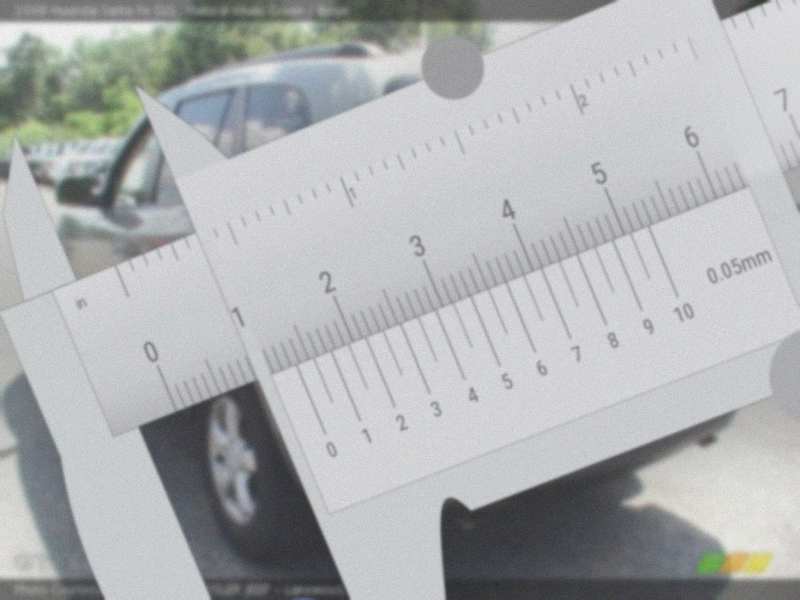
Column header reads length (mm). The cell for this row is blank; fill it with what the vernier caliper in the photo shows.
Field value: 13.6 mm
